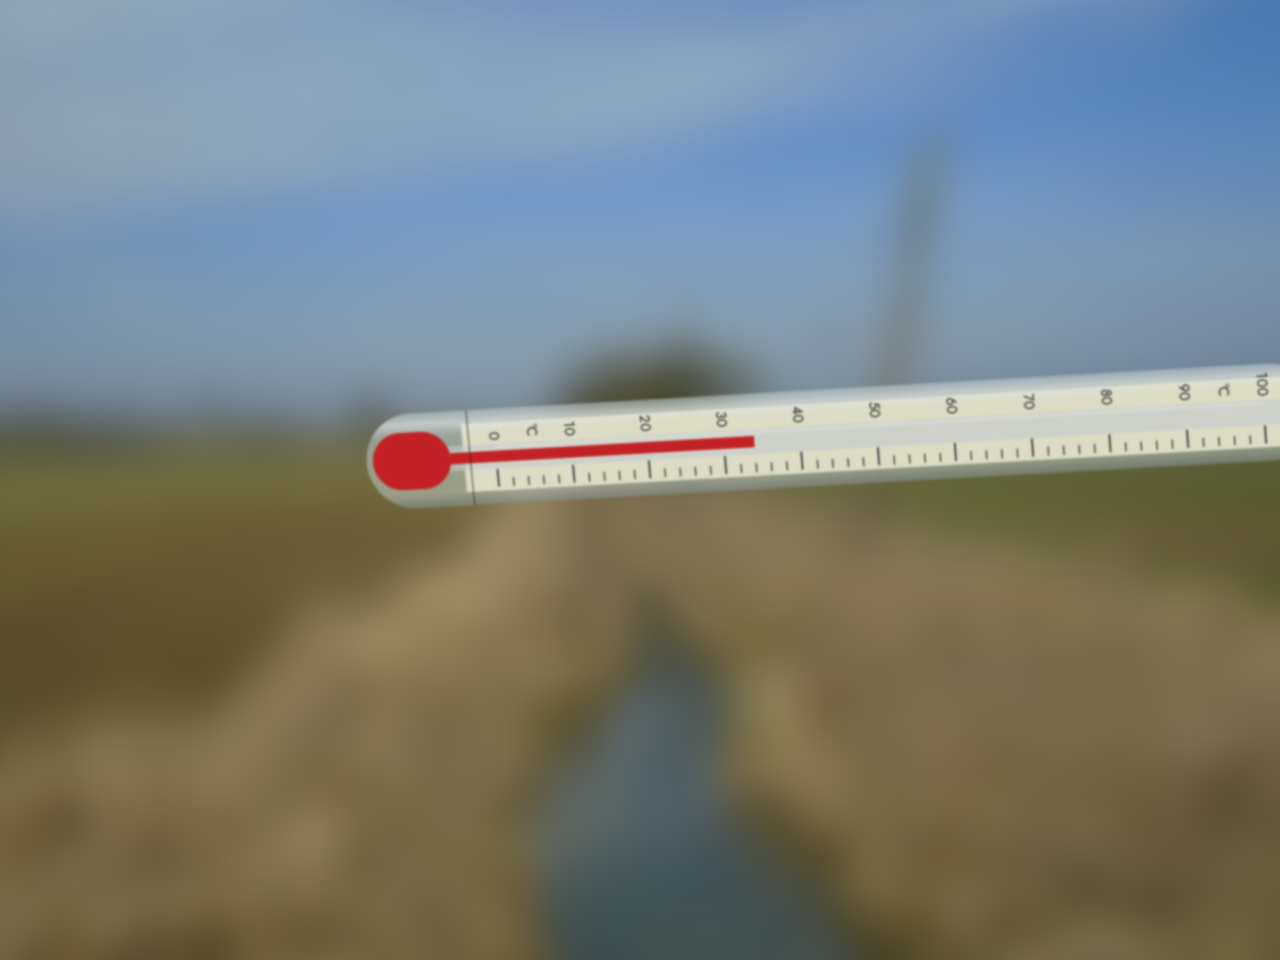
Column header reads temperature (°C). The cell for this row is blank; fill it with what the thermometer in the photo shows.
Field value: 34 °C
